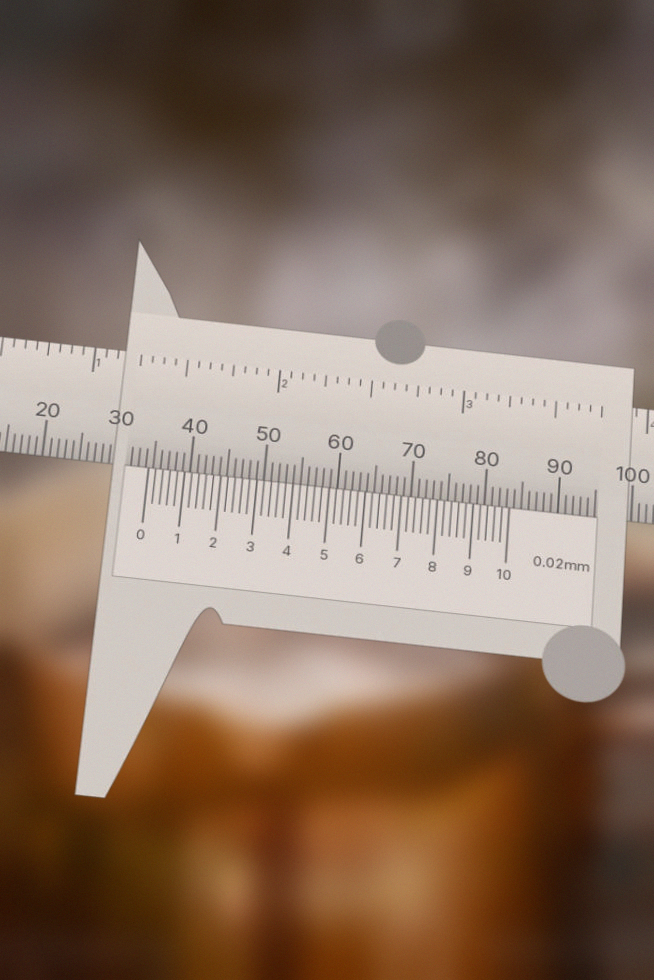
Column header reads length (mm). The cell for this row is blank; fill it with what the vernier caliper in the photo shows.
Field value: 34.4 mm
